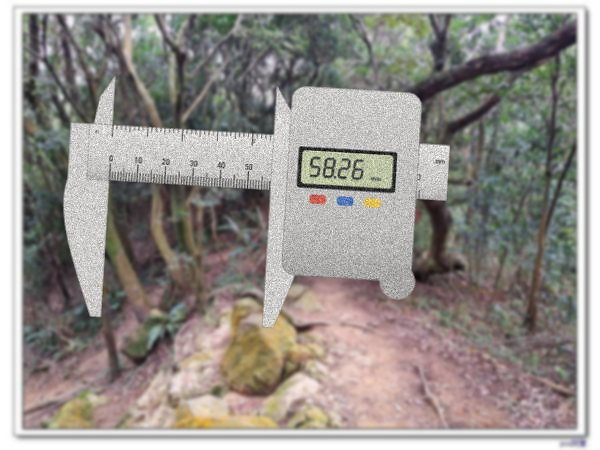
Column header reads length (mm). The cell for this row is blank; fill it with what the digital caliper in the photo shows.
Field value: 58.26 mm
